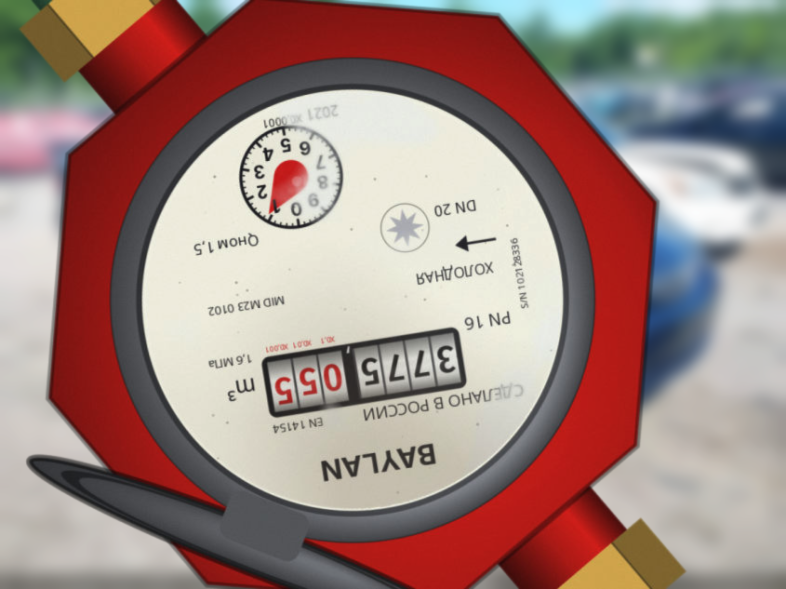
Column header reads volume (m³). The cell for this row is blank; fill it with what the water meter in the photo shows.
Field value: 3775.0551 m³
